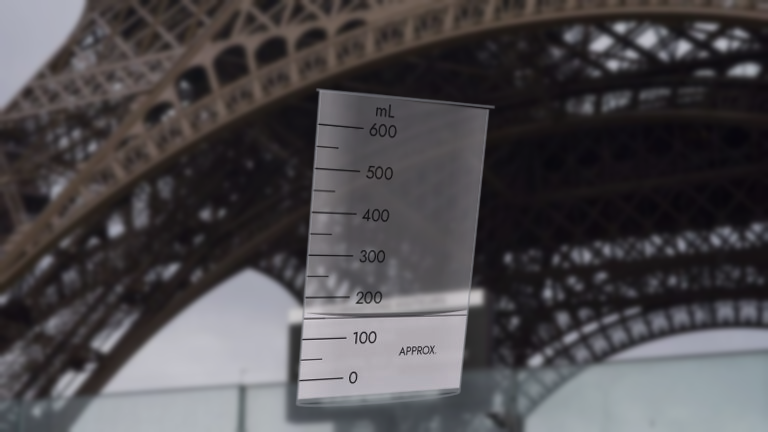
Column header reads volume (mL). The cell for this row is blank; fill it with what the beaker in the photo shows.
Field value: 150 mL
